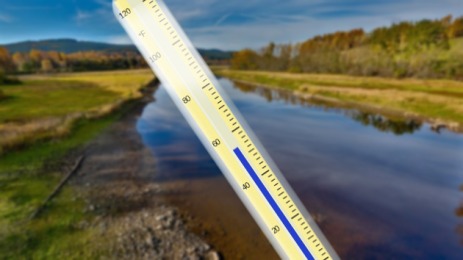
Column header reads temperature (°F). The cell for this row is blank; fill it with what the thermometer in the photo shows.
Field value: 54 °F
